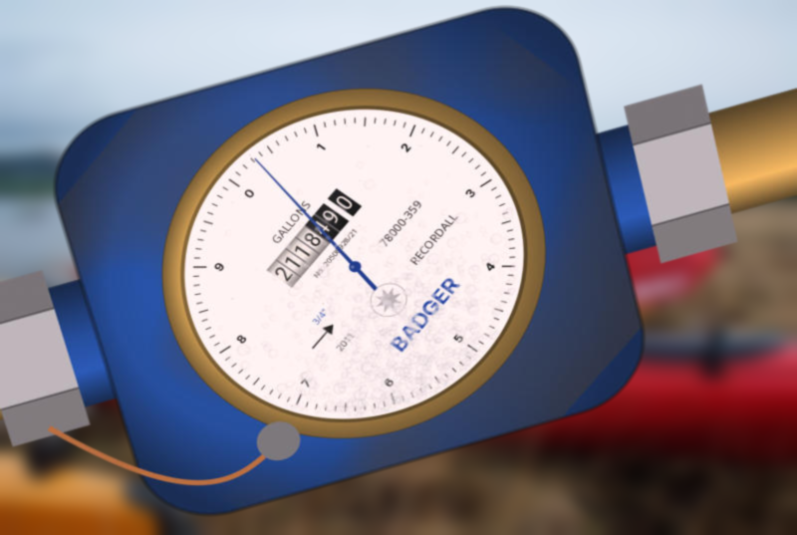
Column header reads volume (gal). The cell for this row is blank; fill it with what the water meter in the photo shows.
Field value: 2118490.3 gal
